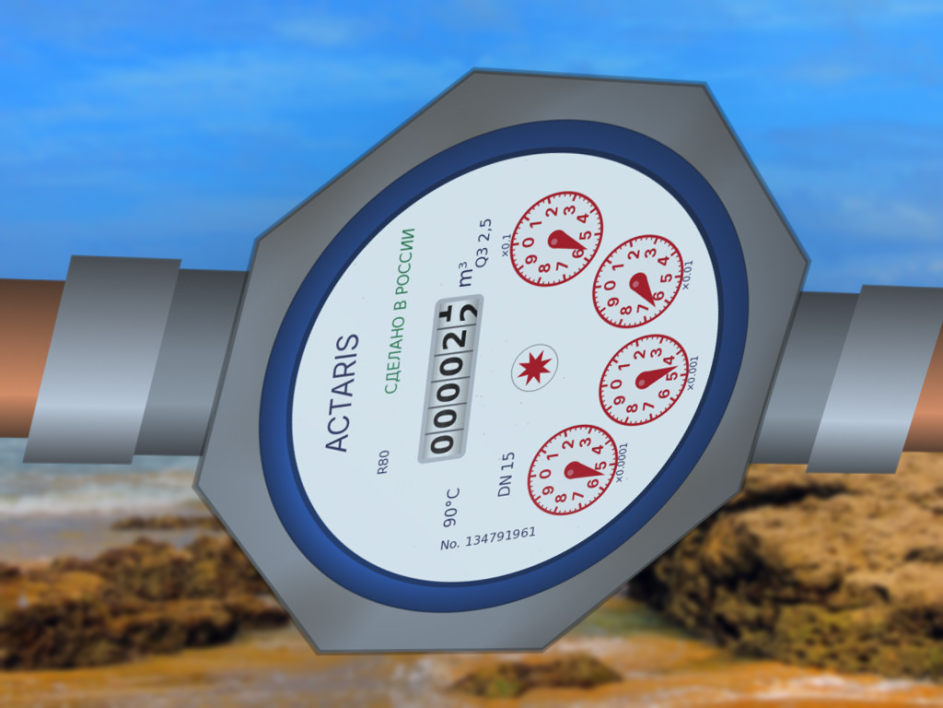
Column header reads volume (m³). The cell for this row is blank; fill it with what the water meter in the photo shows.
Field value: 21.5645 m³
